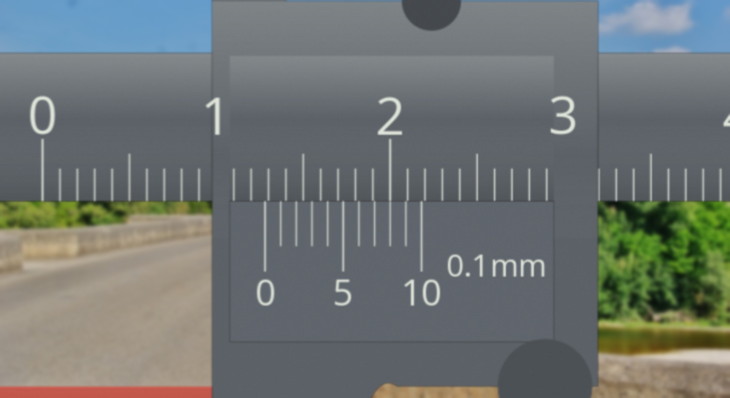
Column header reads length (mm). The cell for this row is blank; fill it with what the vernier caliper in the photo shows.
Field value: 12.8 mm
